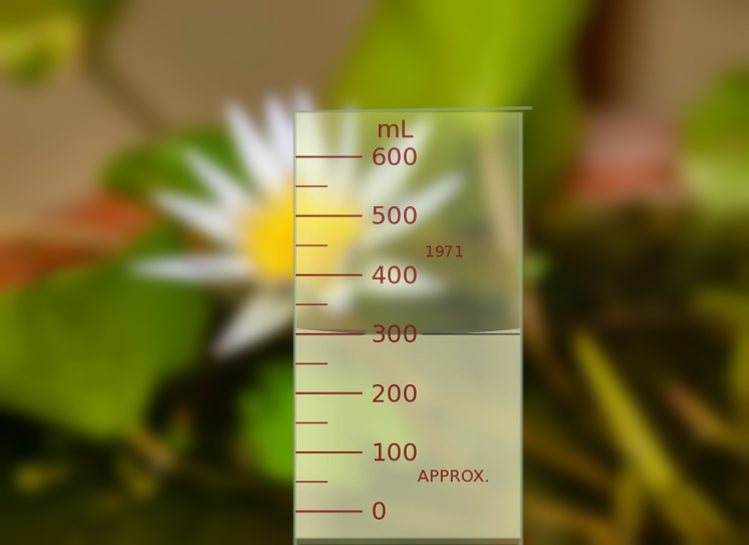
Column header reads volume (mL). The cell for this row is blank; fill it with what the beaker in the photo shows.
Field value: 300 mL
